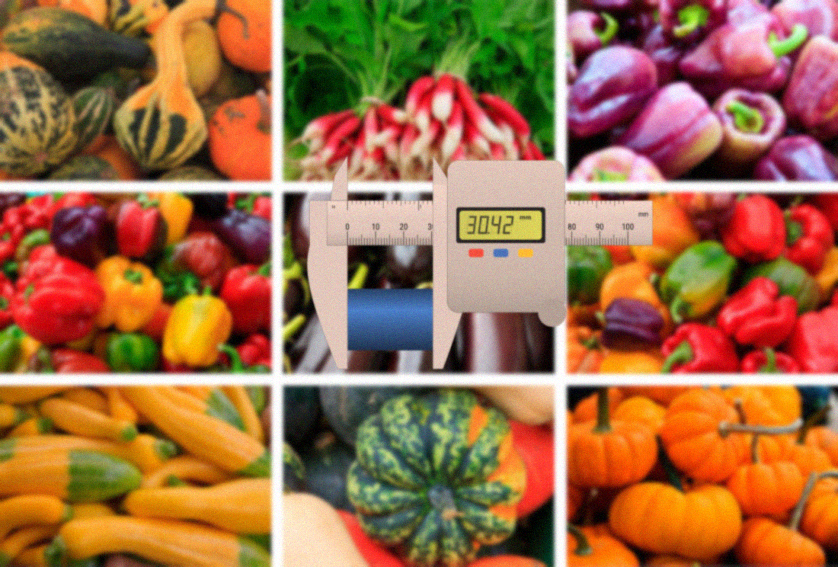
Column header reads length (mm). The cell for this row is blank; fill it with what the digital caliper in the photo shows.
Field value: 30.42 mm
